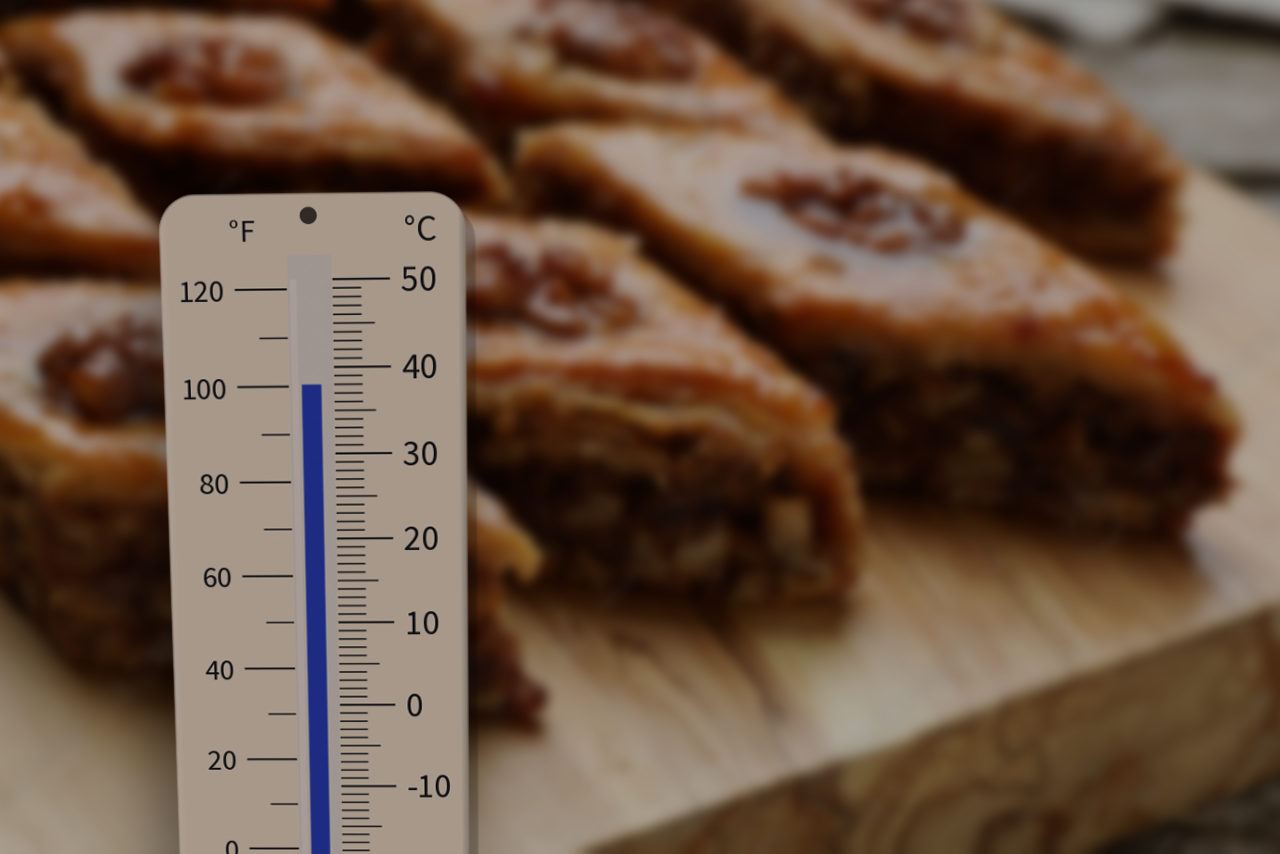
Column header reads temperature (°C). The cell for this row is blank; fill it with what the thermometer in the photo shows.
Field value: 38 °C
